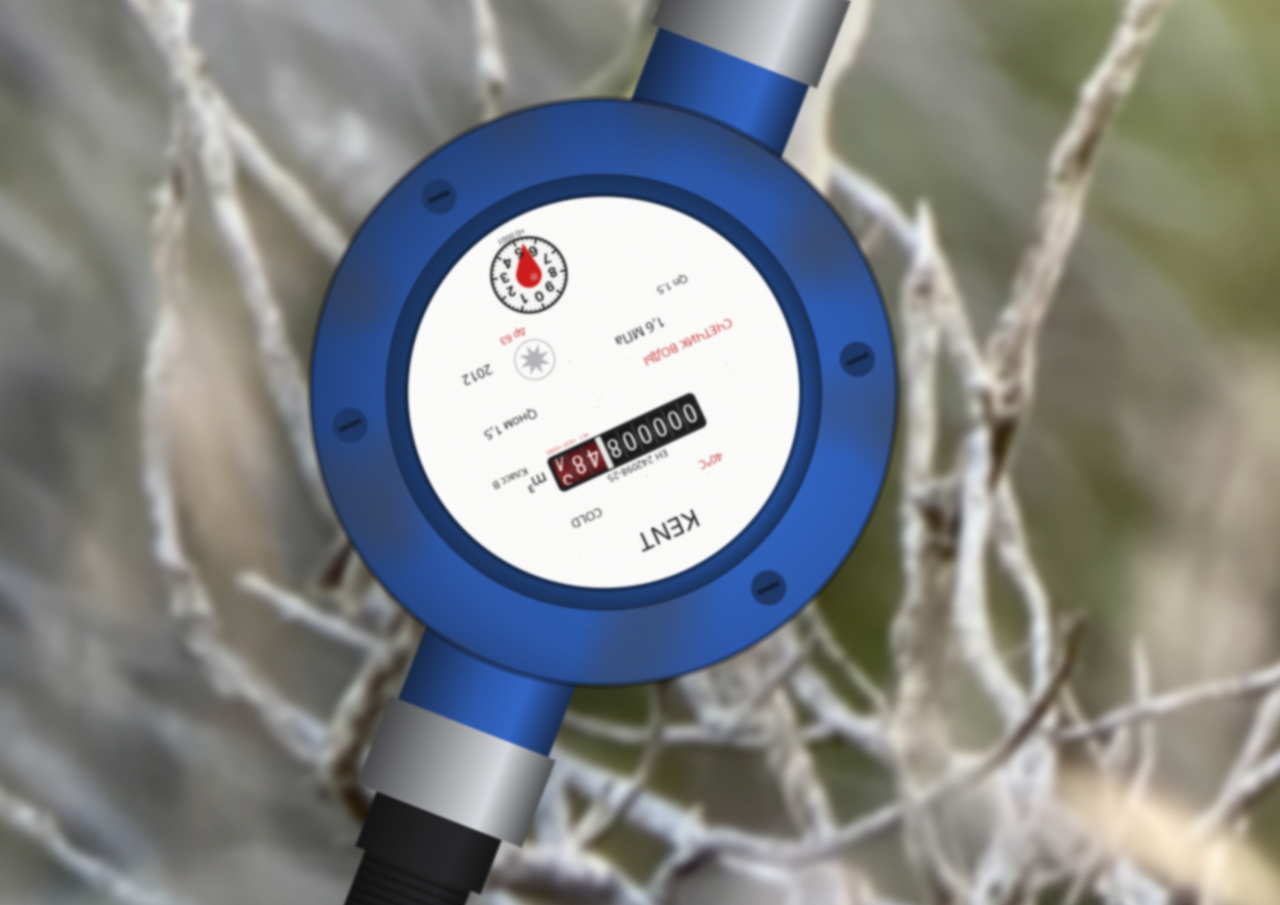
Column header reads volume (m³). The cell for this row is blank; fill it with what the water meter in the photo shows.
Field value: 8.4835 m³
